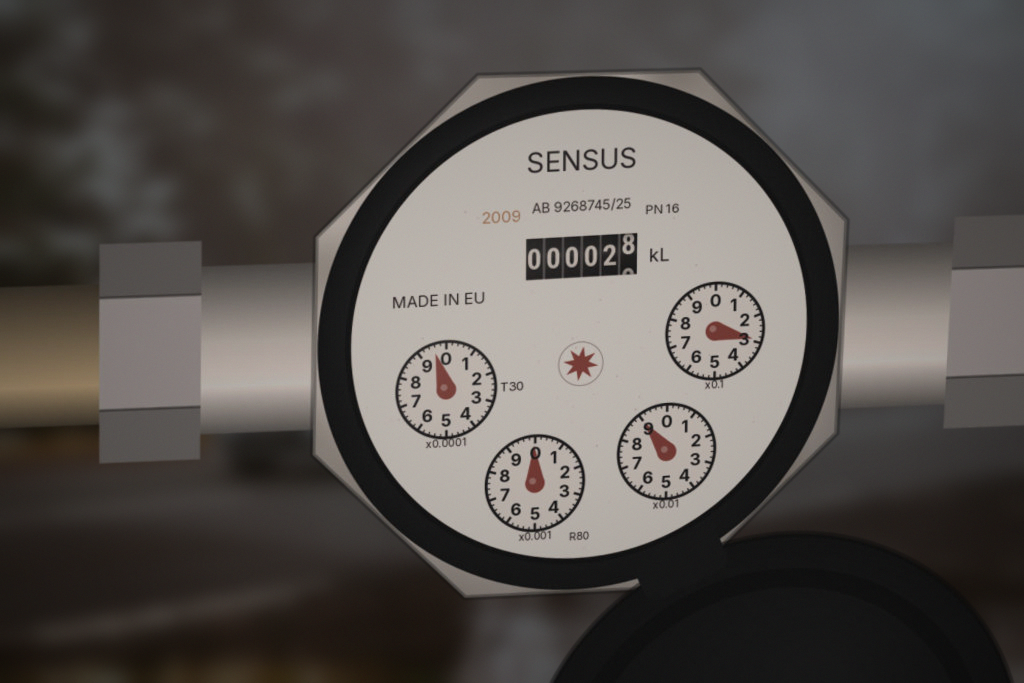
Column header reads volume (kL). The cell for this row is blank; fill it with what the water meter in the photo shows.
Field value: 28.2899 kL
